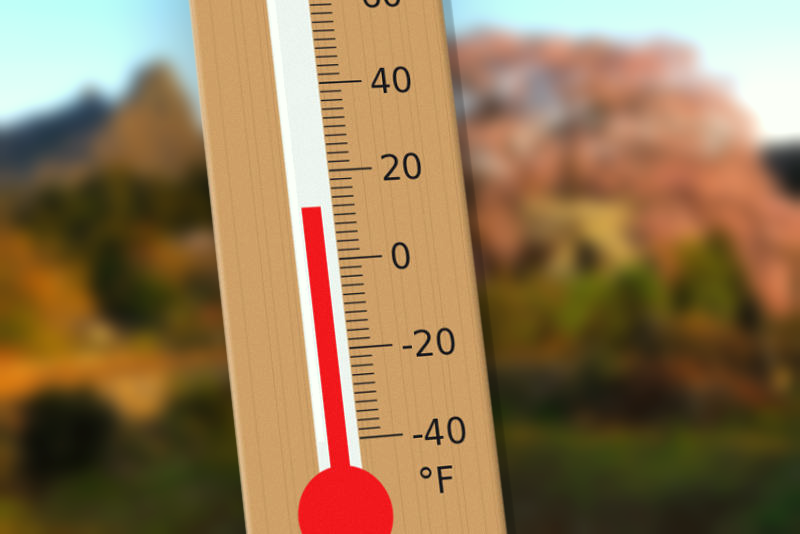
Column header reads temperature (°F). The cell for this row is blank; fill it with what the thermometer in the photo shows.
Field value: 12 °F
